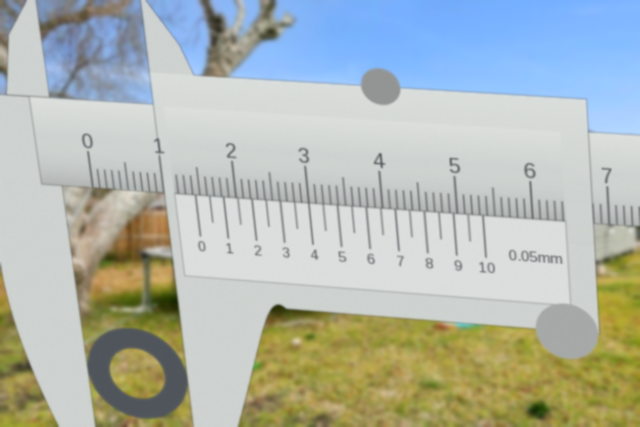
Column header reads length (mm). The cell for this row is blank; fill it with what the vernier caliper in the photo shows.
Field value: 14.4 mm
